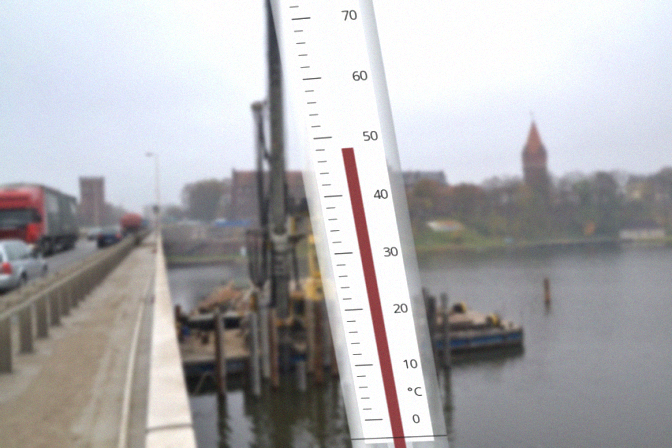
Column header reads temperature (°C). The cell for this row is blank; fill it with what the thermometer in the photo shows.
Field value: 48 °C
